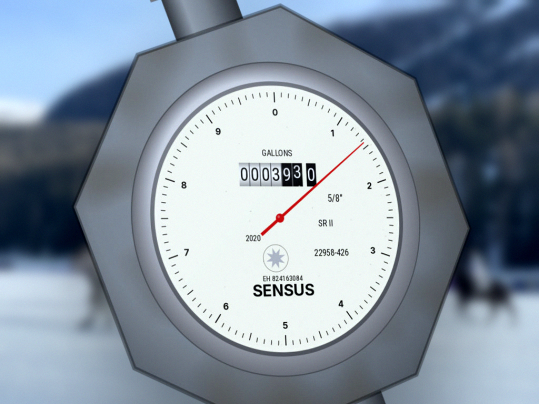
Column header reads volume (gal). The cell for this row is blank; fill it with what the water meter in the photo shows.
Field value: 3931.4 gal
